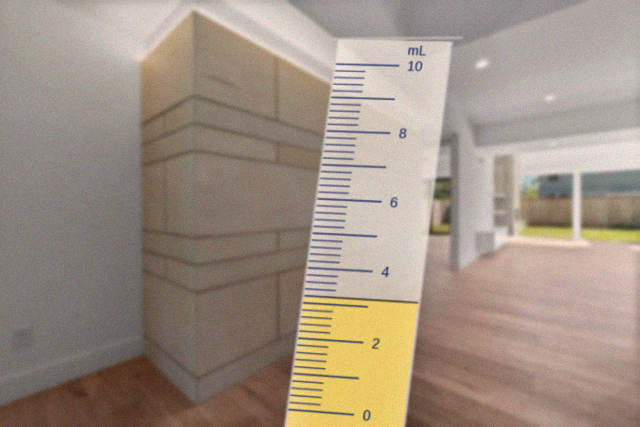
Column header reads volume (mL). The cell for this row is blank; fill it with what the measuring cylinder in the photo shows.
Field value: 3.2 mL
